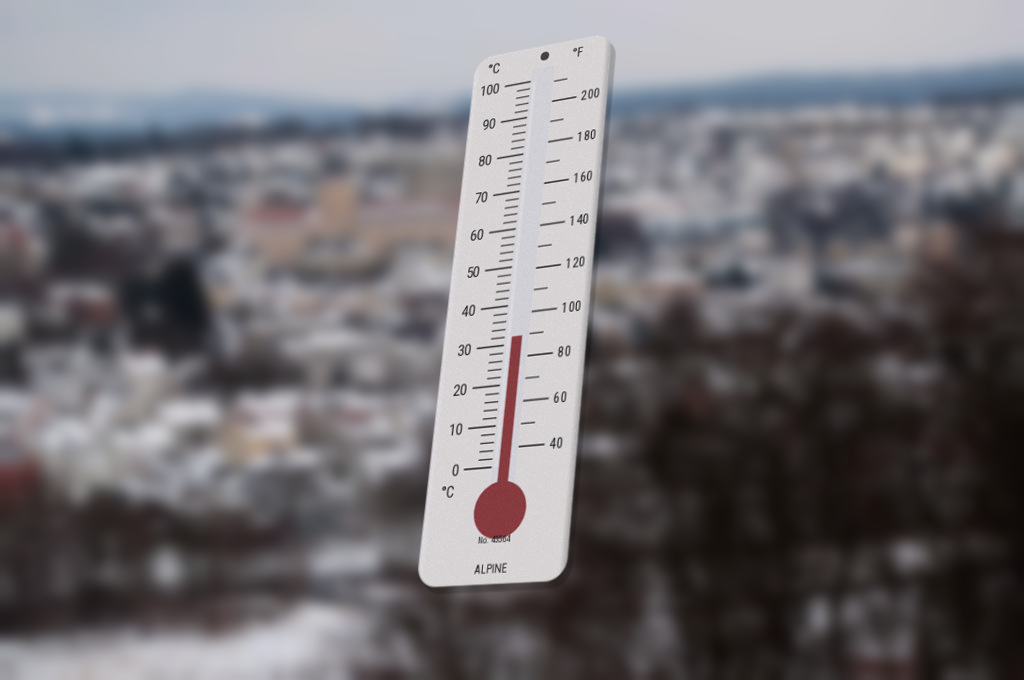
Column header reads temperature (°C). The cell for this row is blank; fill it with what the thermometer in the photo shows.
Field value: 32 °C
